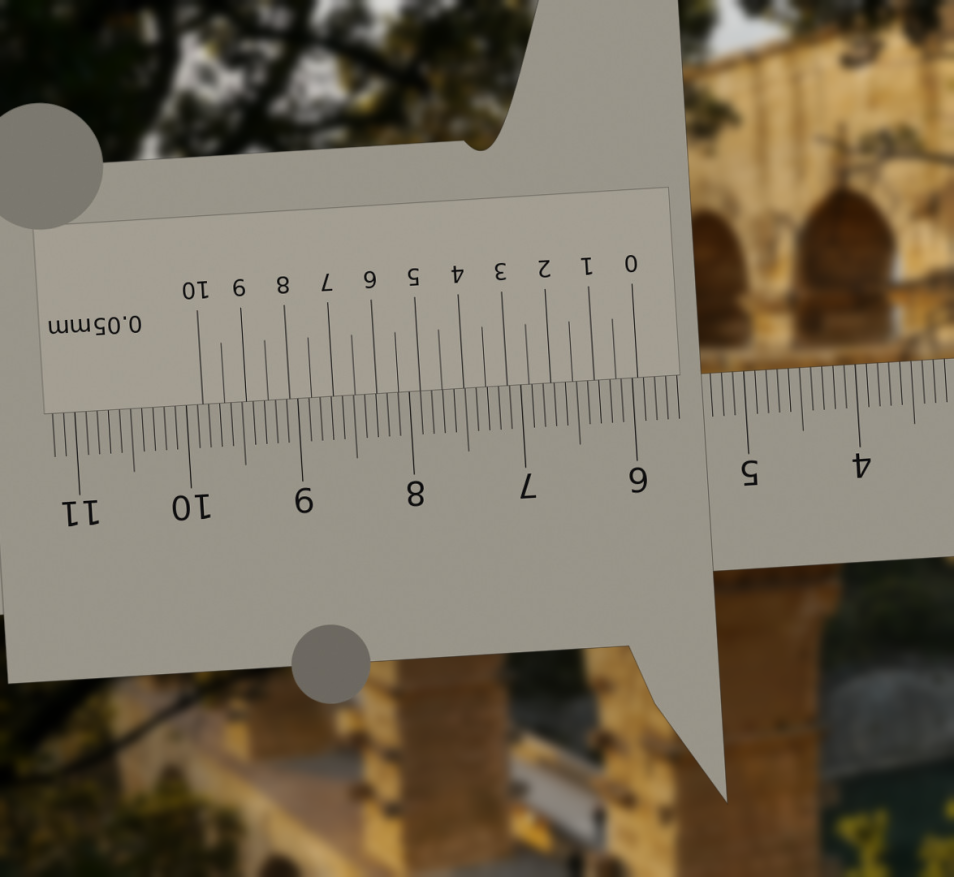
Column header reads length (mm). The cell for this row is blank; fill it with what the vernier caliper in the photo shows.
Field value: 59.5 mm
